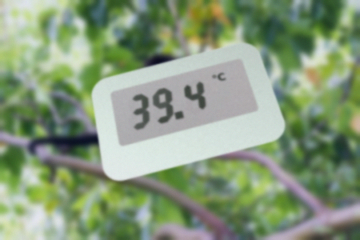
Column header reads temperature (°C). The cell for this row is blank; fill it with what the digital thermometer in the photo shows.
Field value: 39.4 °C
